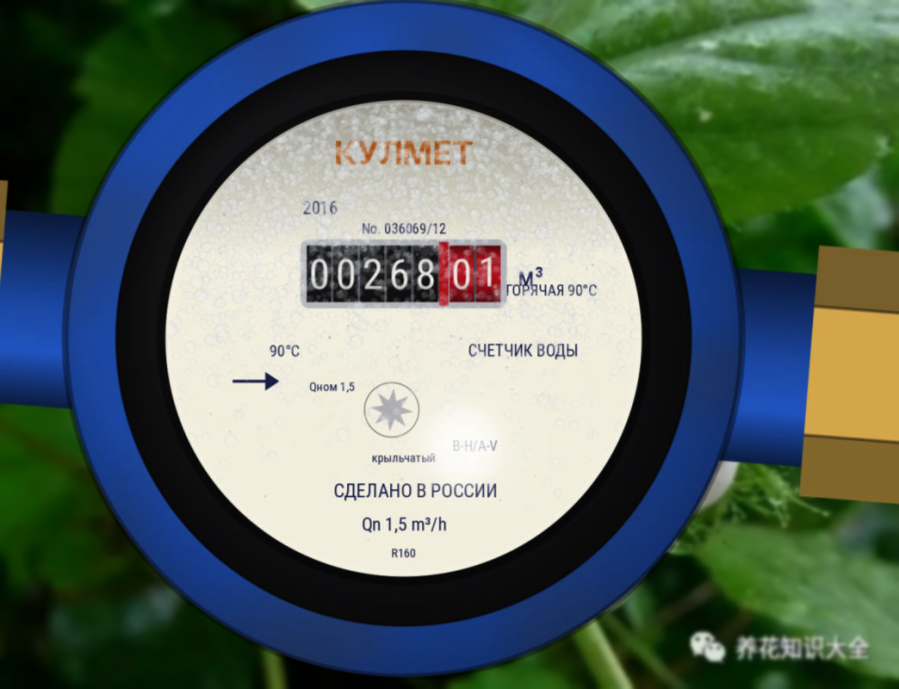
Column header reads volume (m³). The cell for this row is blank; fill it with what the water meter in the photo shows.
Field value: 268.01 m³
